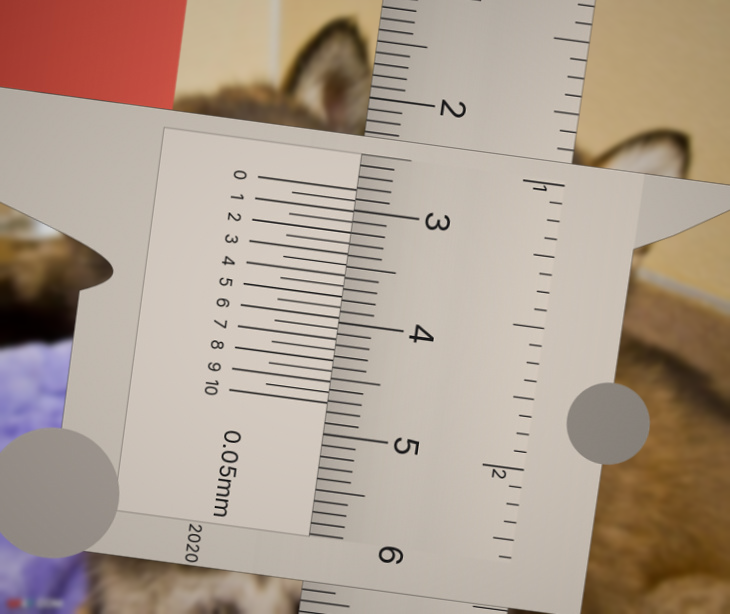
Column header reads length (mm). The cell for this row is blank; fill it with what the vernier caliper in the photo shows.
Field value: 28.2 mm
